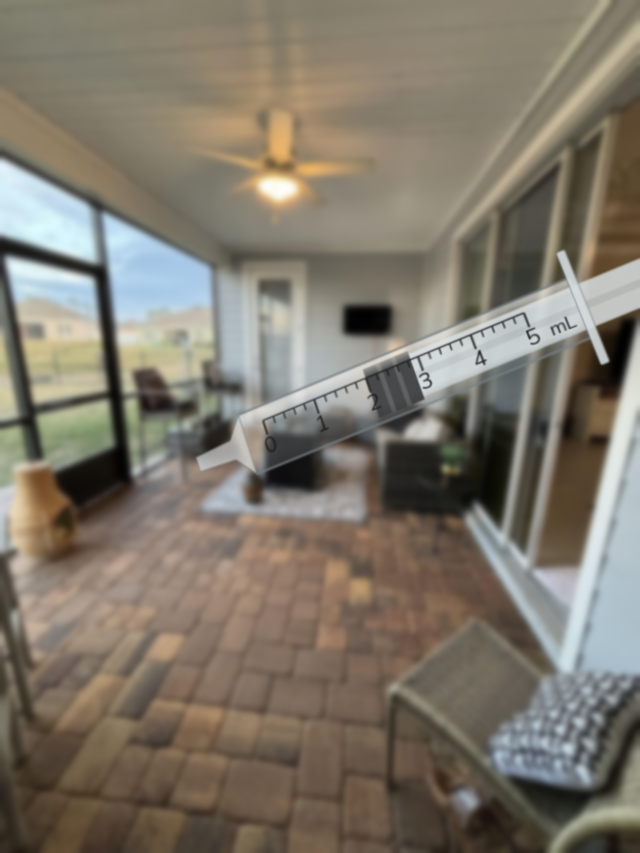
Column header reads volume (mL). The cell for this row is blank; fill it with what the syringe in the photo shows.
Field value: 2 mL
